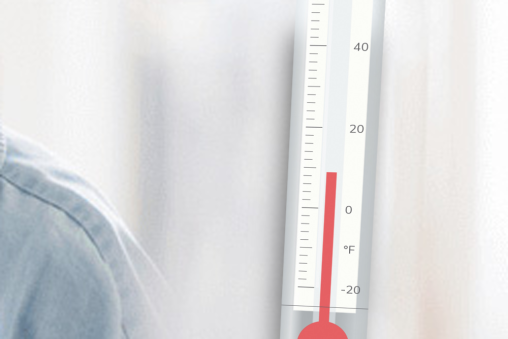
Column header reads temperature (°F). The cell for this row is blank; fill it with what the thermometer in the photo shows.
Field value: 9 °F
